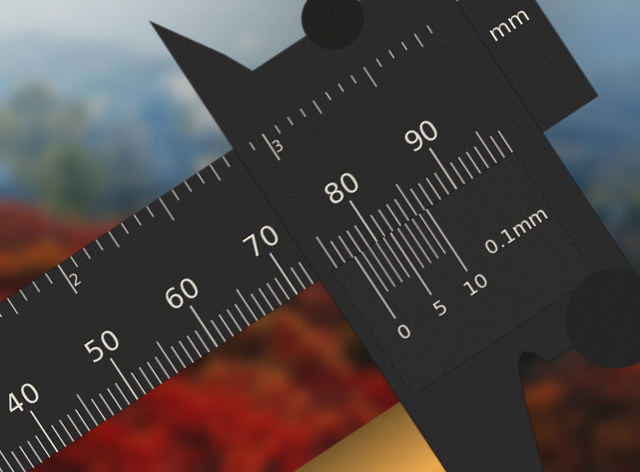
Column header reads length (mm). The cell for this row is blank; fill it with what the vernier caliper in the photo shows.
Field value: 77.2 mm
